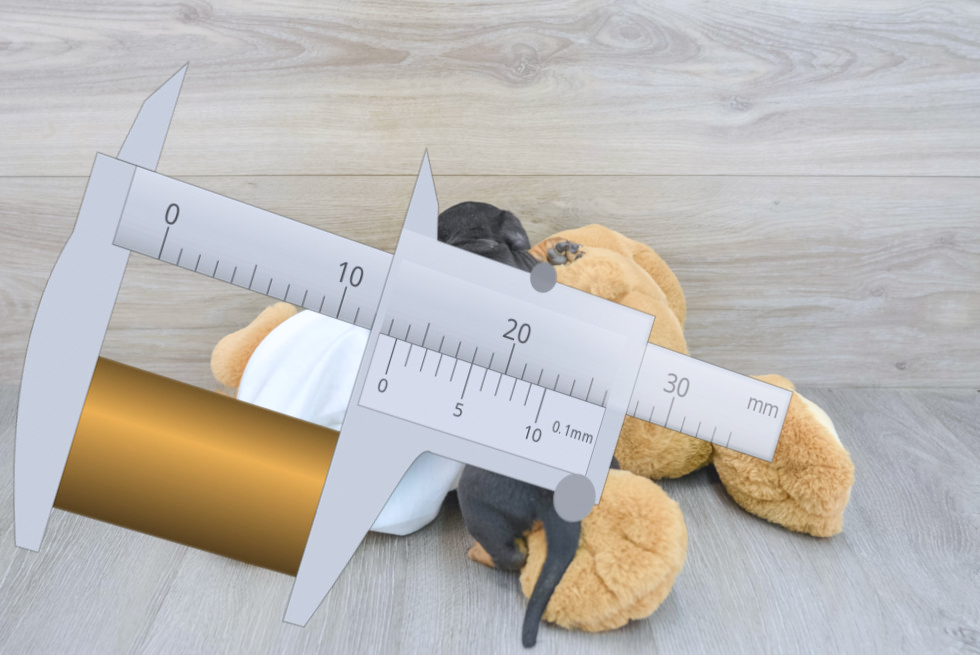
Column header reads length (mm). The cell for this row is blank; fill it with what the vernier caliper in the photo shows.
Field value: 13.5 mm
